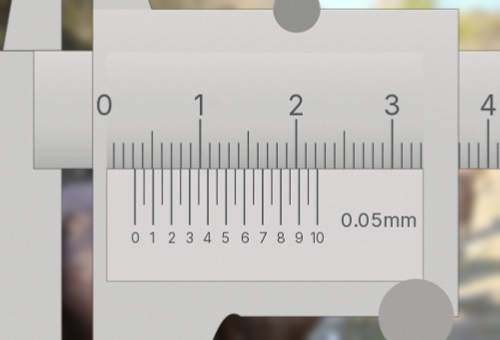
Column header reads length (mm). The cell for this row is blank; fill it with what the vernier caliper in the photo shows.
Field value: 3.2 mm
